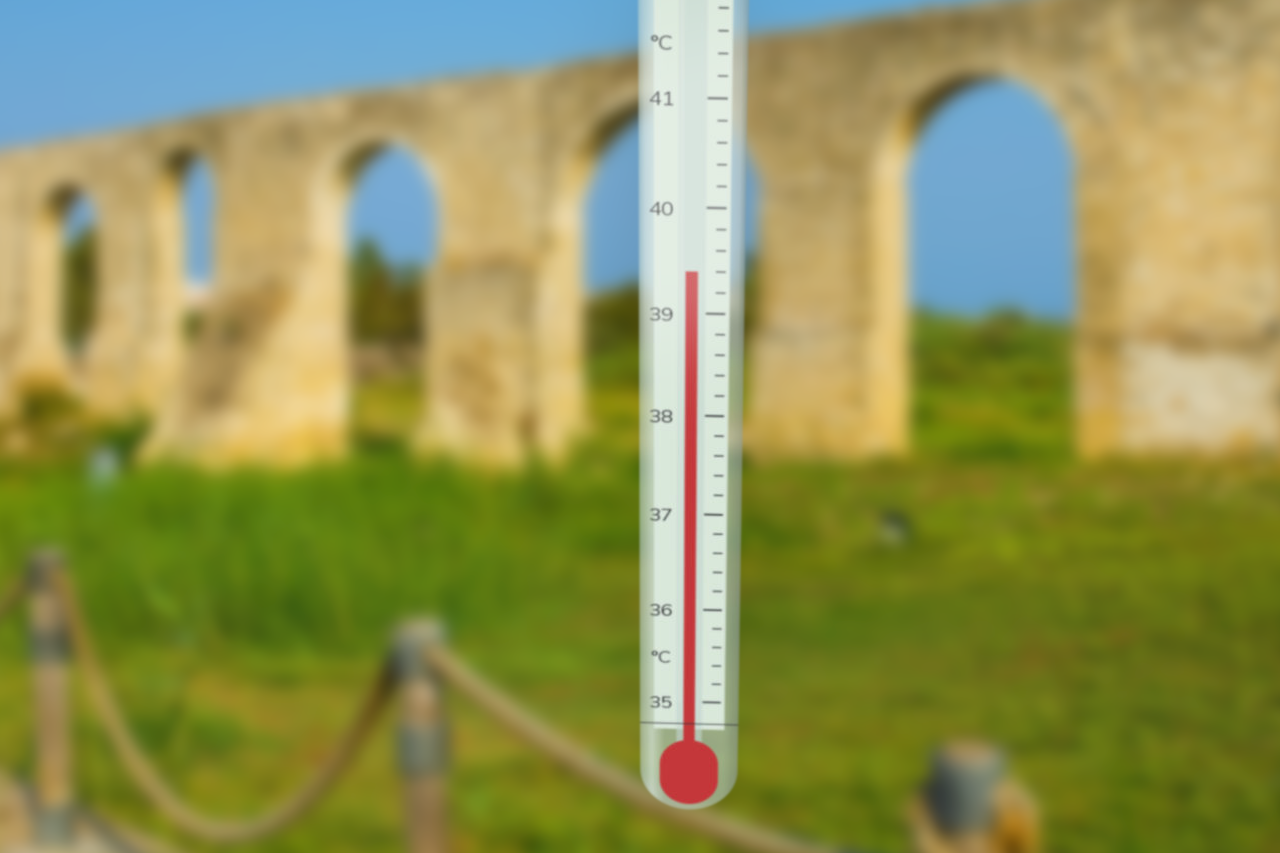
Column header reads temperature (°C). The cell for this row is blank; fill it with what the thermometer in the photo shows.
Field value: 39.4 °C
